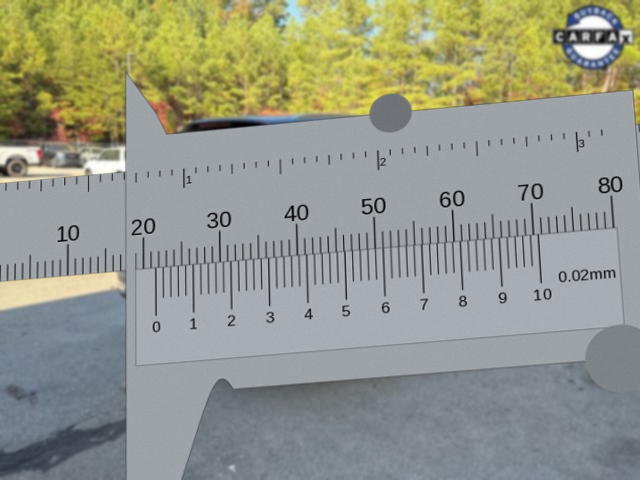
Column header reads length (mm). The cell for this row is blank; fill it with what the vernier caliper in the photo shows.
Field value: 21.6 mm
